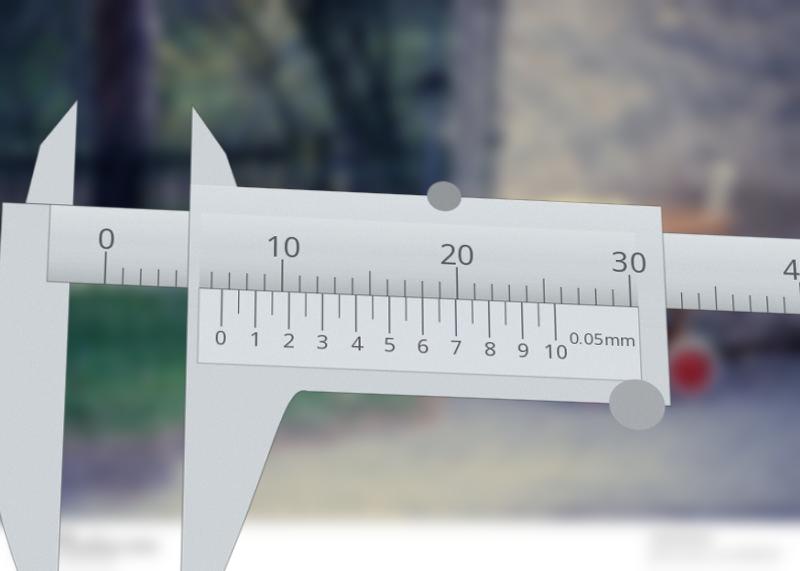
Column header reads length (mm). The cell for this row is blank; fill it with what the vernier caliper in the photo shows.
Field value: 6.6 mm
